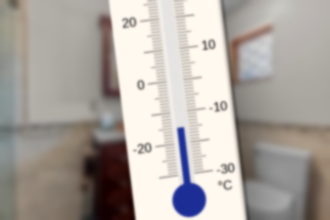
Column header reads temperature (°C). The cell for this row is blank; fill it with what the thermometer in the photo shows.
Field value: -15 °C
